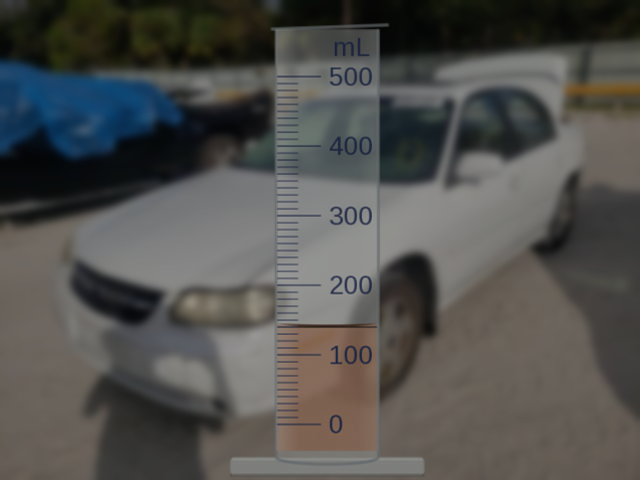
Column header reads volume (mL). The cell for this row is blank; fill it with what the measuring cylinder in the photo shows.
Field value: 140 mL
